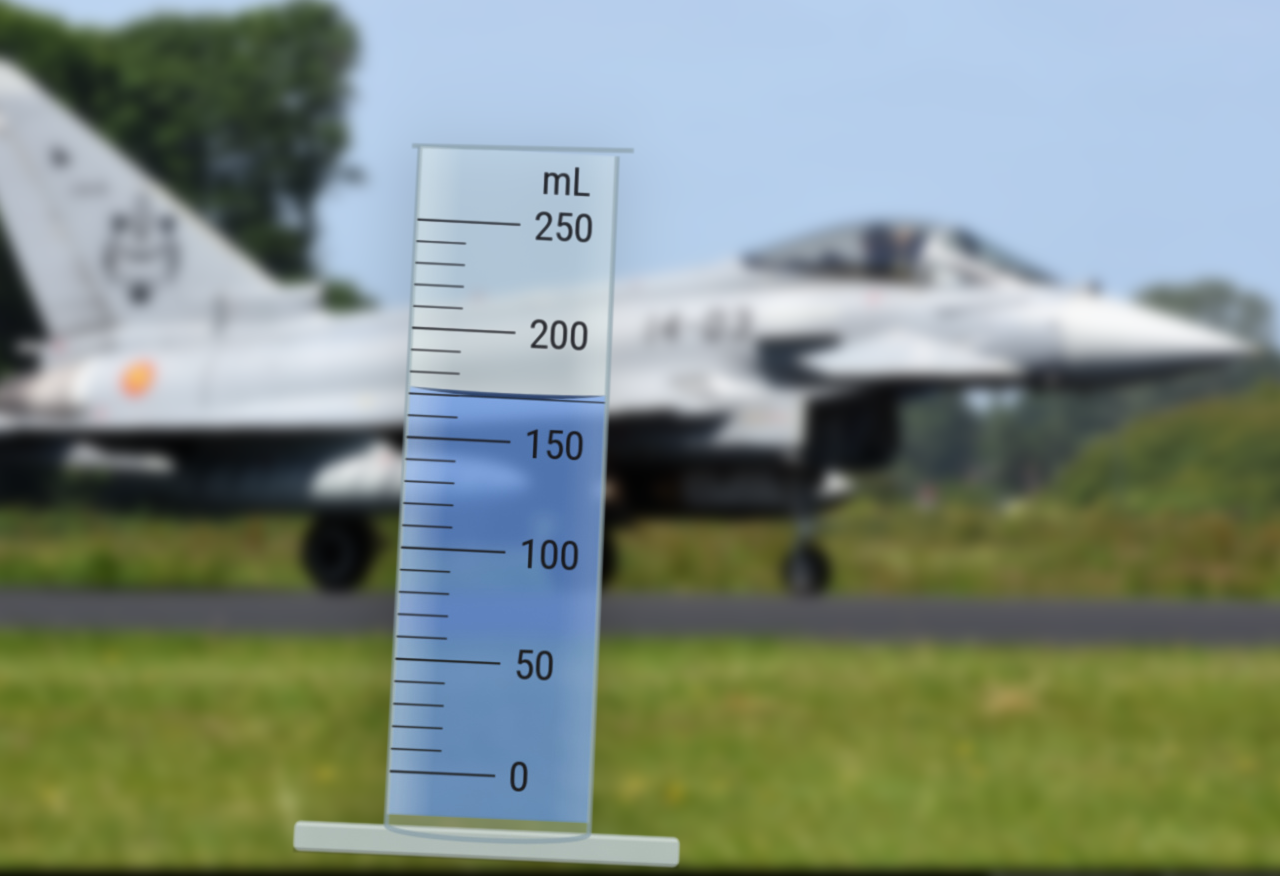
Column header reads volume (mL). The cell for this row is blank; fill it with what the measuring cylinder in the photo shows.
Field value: 170 mL
